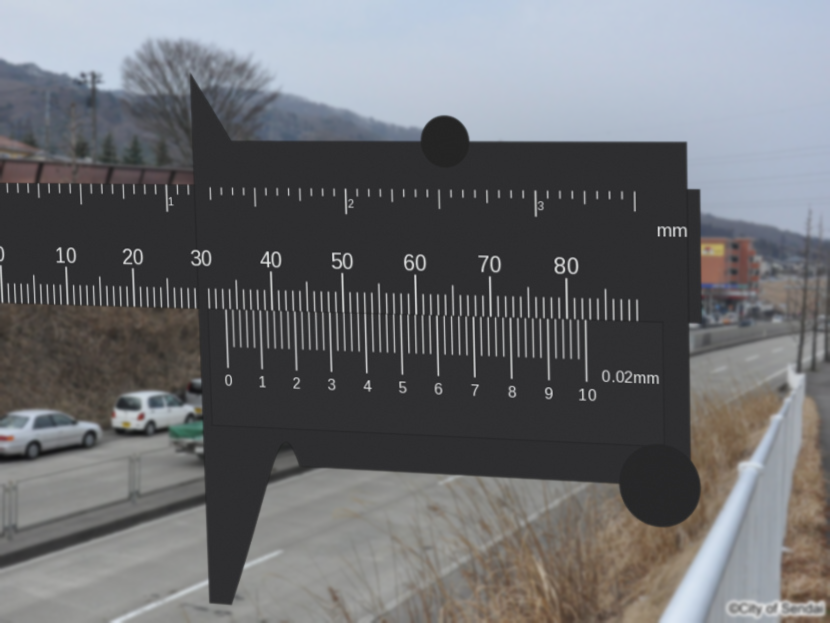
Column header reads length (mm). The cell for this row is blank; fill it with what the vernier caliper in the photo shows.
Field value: 33.4 mm
